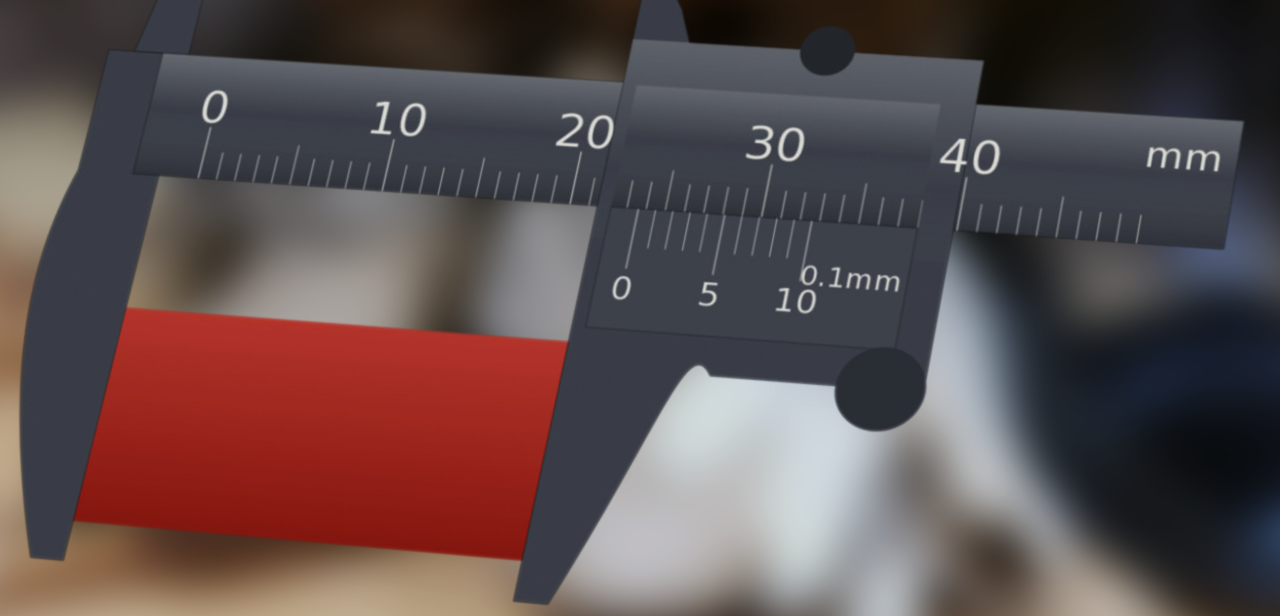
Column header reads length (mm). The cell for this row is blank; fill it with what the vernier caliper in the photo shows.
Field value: 23.6 mm
